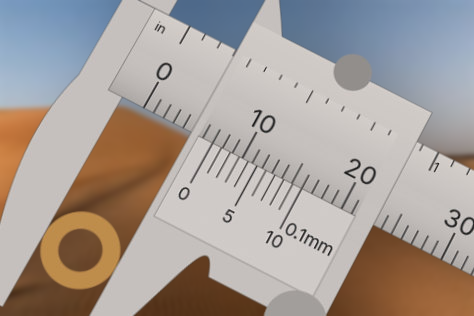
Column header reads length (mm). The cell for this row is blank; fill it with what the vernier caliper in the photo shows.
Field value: 7.0 mm
